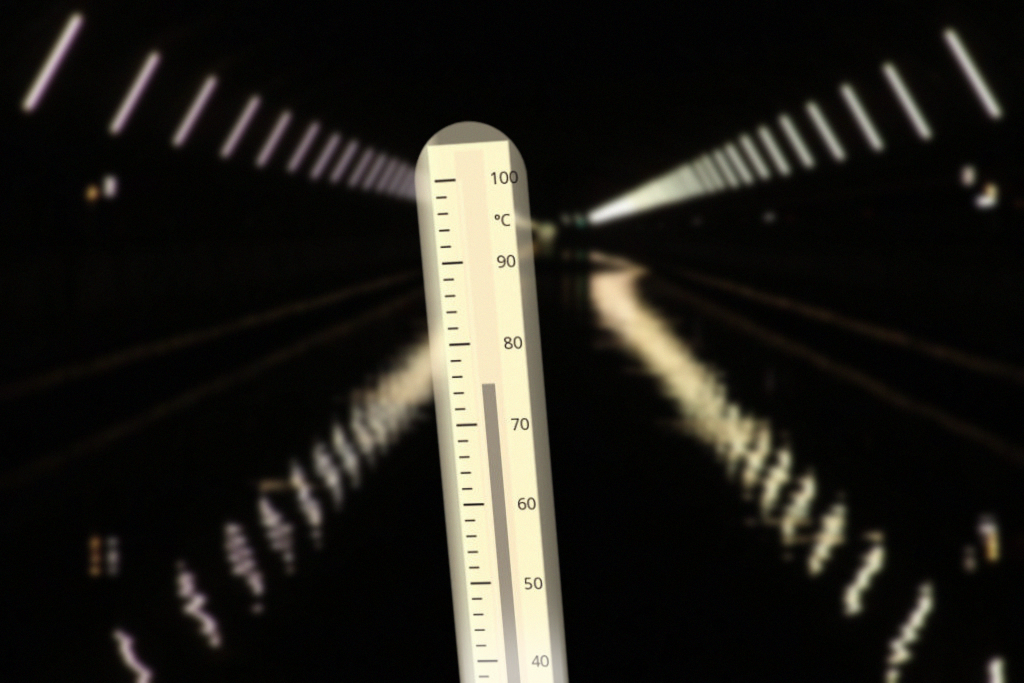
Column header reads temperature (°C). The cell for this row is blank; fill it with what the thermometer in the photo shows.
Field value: 75 °C
